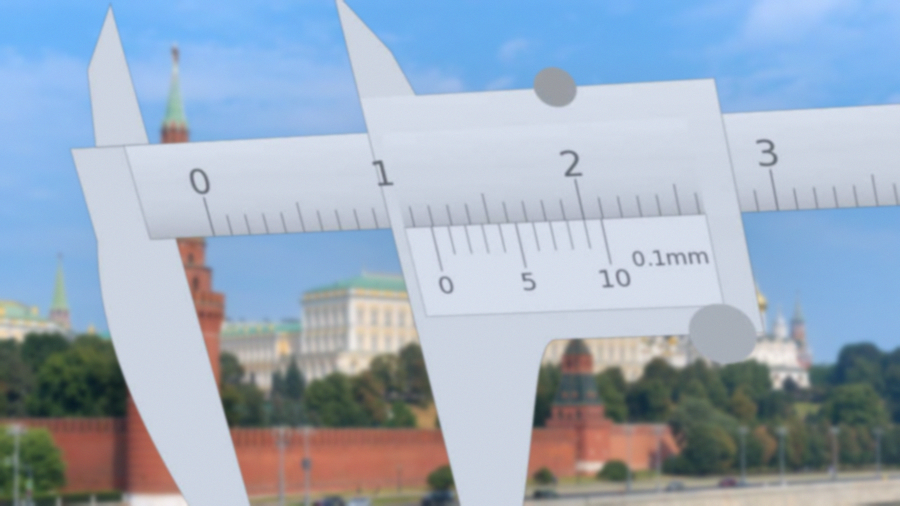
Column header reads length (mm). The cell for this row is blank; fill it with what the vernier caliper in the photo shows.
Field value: 11.9 mm
